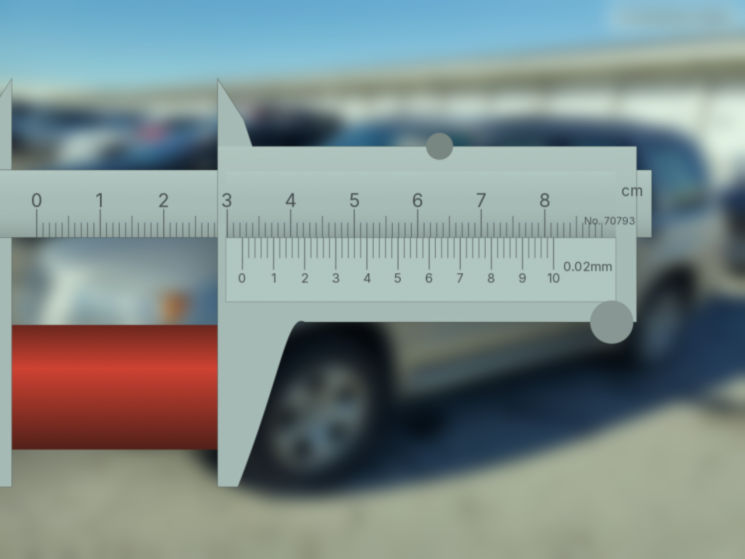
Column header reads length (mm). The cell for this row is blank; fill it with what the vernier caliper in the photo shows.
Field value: 32.4 mm
